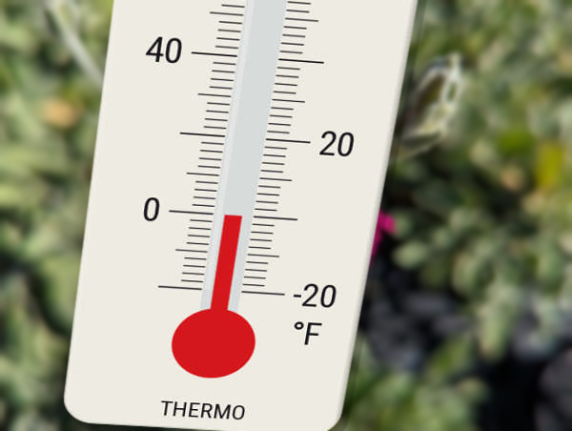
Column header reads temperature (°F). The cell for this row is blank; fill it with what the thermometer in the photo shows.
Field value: 0 °F
